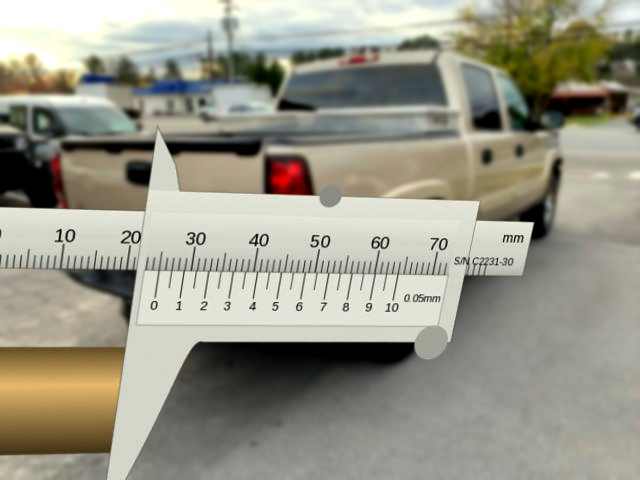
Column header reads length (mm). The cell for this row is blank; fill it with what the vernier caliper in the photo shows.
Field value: 25.0 mm
